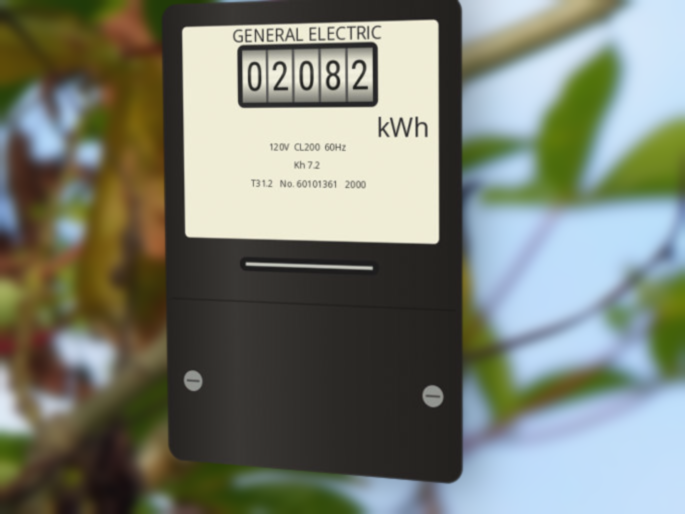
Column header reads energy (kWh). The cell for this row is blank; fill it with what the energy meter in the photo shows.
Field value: 2082 kWh
